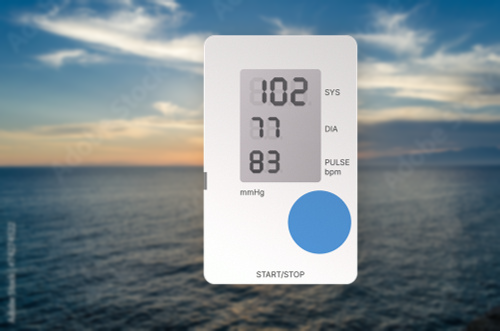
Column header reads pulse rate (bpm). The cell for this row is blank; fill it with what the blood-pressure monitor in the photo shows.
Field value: 83 bpm
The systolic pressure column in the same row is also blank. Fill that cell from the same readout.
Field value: 102 mmHg
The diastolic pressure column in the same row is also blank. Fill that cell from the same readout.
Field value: 77 mmHg
